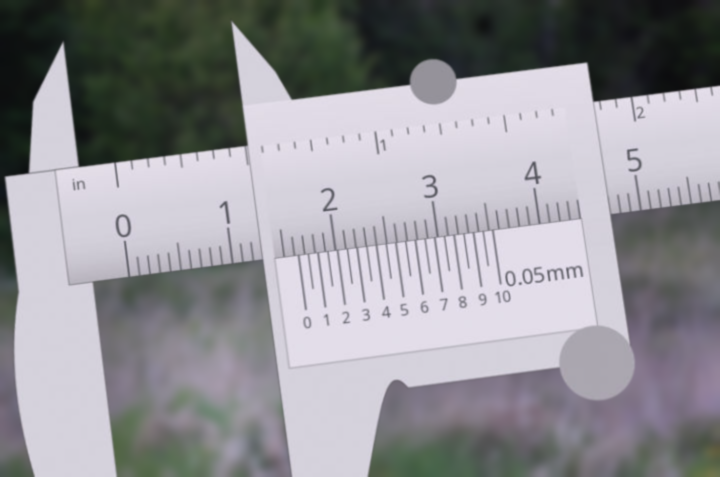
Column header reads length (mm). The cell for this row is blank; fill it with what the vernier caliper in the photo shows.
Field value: 16.4 mm
